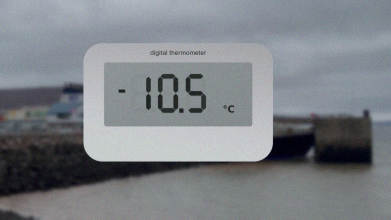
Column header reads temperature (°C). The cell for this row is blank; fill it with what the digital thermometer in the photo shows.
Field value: -10.5 °C
